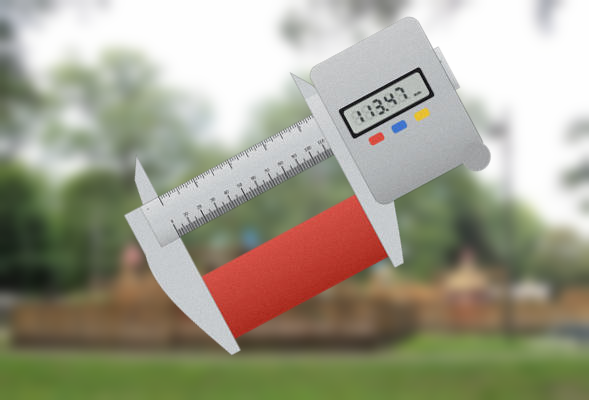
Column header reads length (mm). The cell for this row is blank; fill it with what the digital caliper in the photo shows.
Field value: 113.47 mm
